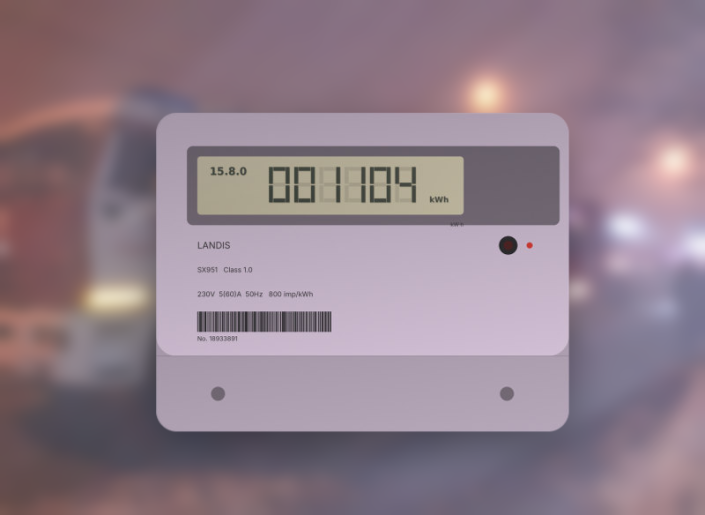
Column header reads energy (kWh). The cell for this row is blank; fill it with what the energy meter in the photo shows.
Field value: 1104 kWh
